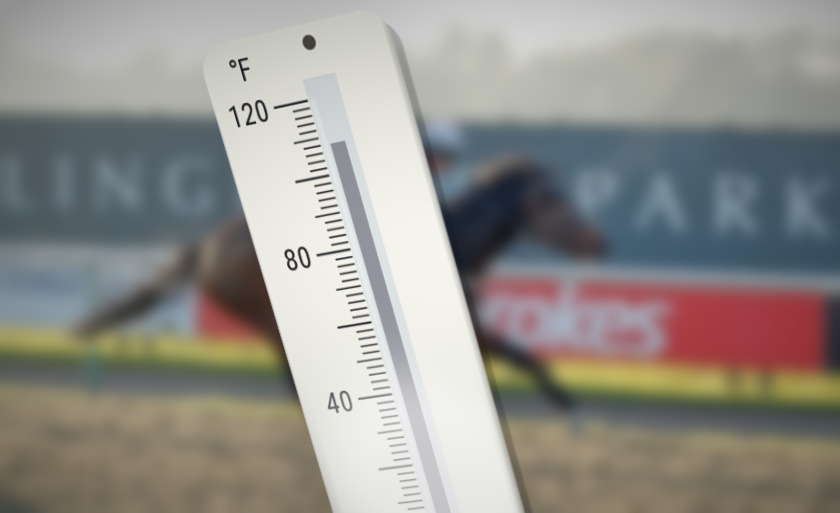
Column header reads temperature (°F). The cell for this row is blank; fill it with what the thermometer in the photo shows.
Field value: 108 °F
